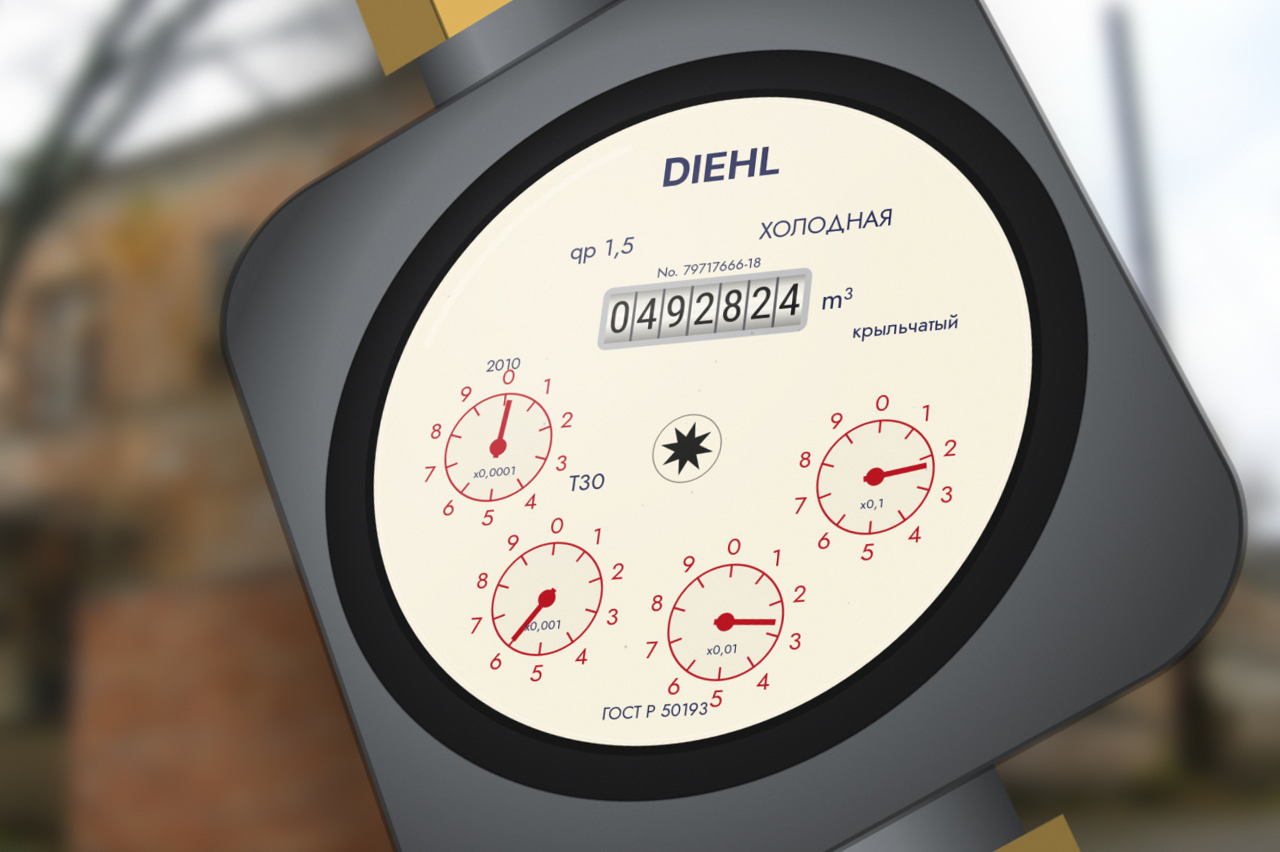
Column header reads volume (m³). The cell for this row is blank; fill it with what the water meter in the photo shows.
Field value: 492824.2260 m³
